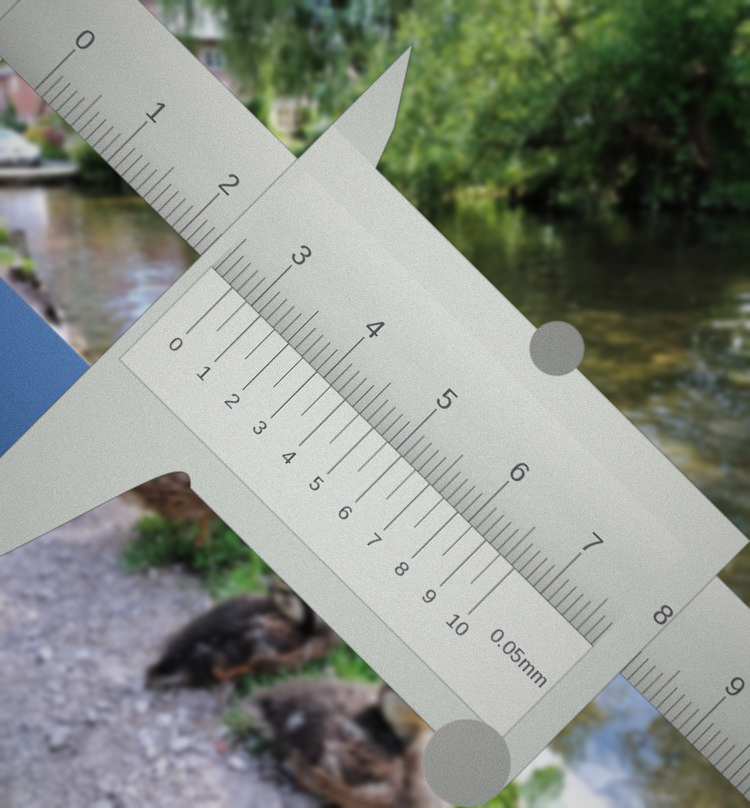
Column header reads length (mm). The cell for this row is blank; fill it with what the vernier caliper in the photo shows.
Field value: 27.4 mm
